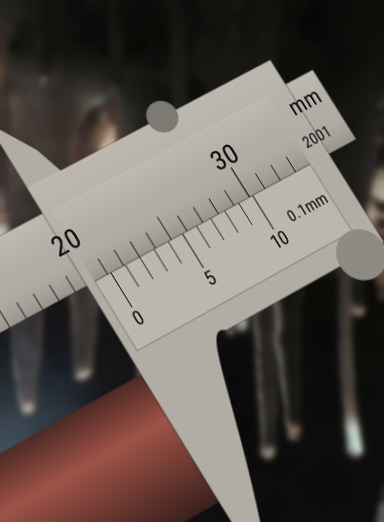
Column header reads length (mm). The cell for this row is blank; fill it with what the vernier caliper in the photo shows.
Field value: 21.2 mm
